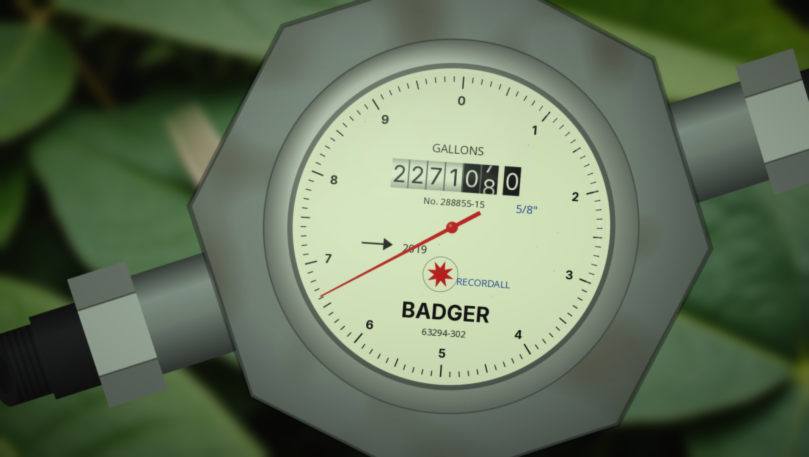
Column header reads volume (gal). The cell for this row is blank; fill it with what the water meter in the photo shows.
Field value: 2271076.6 gal
